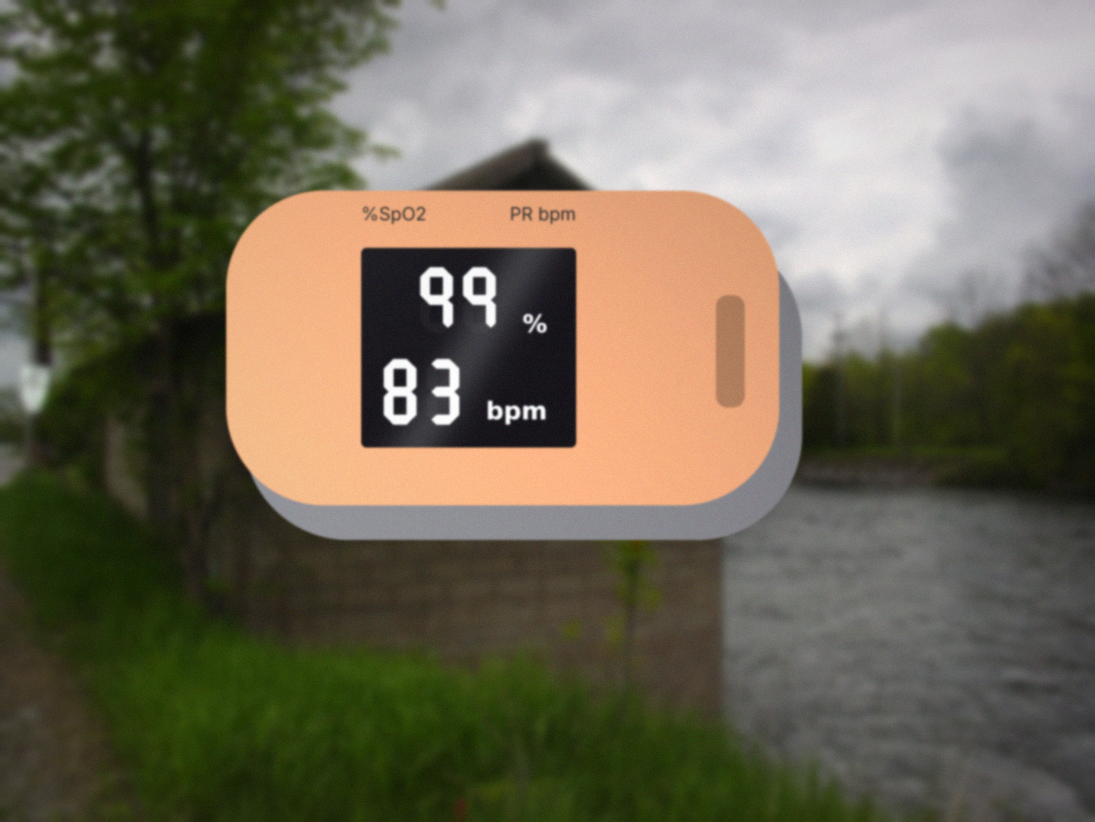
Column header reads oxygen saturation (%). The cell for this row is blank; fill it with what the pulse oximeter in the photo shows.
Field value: 99 %
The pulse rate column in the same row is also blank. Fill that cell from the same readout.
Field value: 83 bpm
